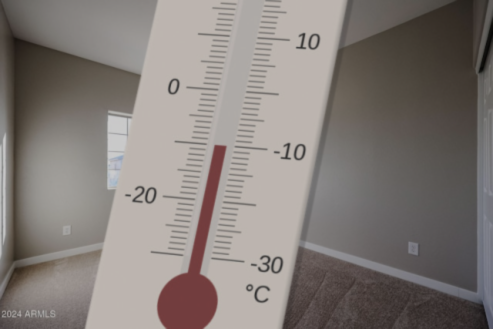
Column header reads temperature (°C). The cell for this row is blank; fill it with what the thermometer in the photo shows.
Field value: -10 °C
